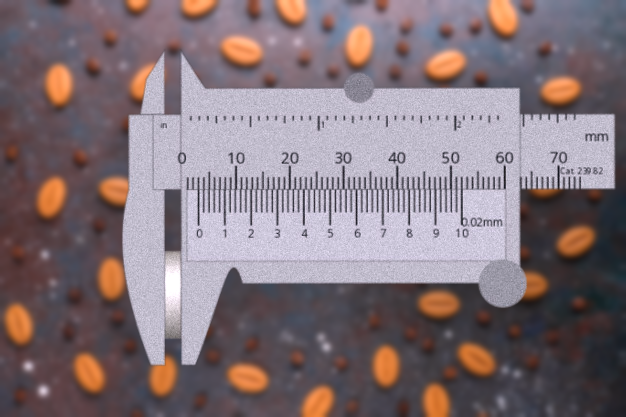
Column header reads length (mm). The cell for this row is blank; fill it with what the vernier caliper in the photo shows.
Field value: 3.0 mm
